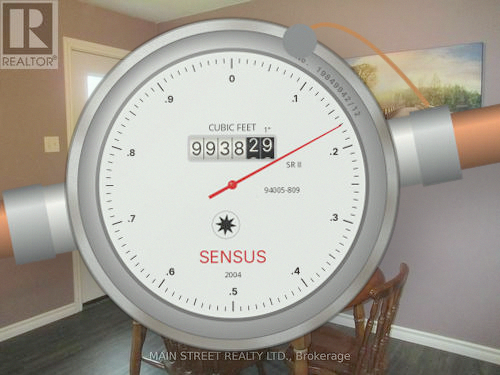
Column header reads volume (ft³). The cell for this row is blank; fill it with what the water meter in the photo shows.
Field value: 993829.17 ft³
